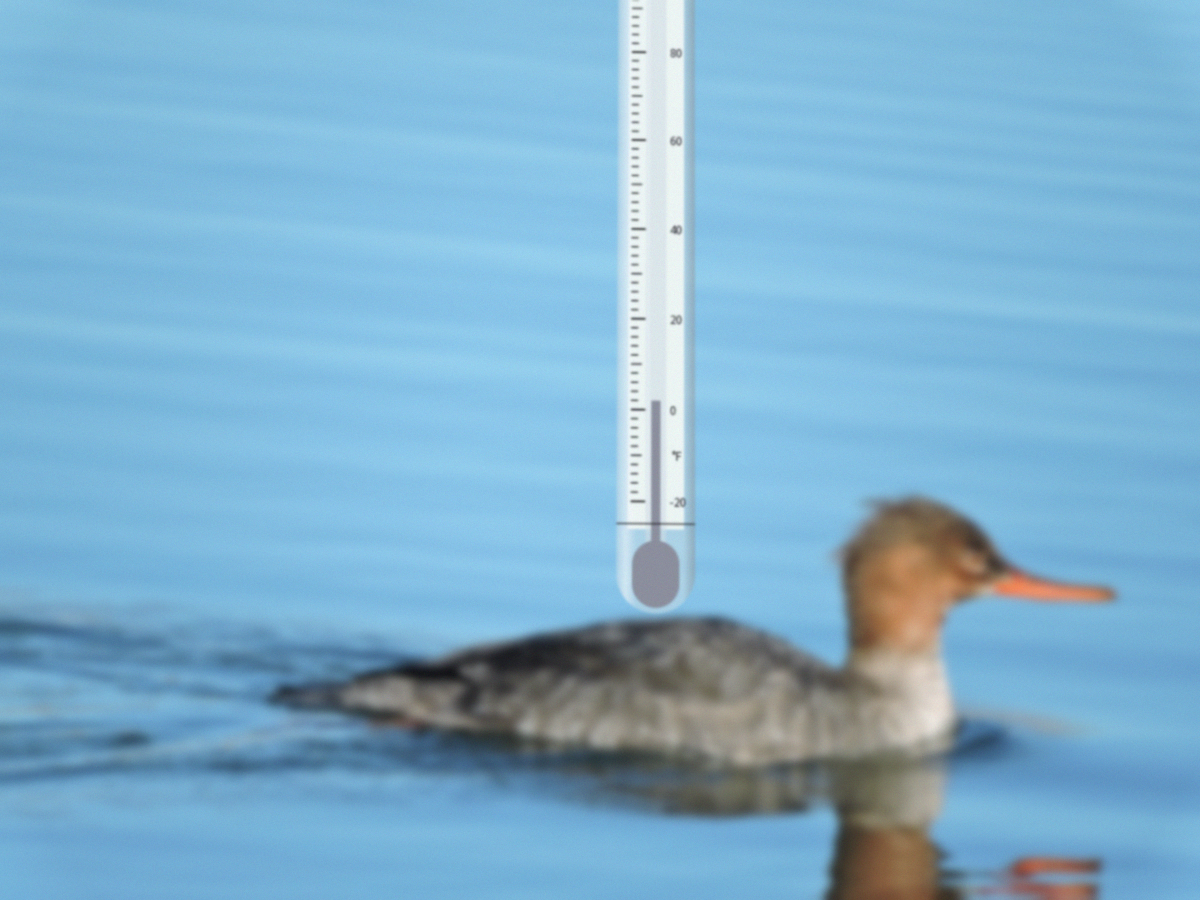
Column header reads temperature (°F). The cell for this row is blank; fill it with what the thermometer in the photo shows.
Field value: 2 °F
